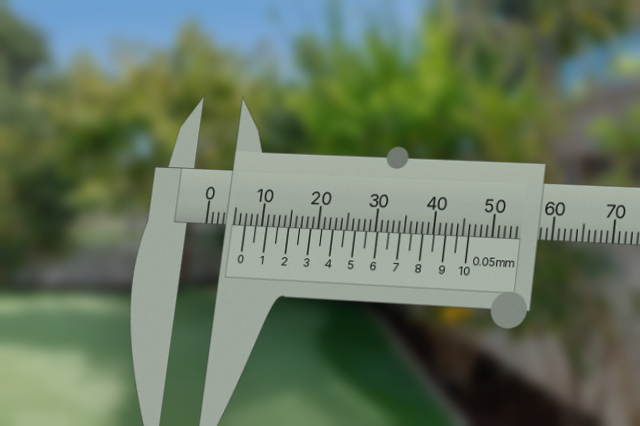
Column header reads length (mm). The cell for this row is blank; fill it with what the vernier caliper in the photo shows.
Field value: 7.0 mm
